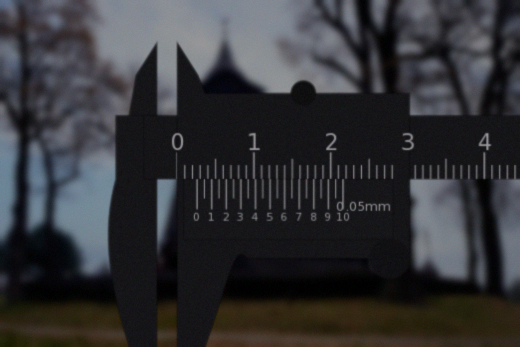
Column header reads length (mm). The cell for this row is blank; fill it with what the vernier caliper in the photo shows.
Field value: 2.6 mm
